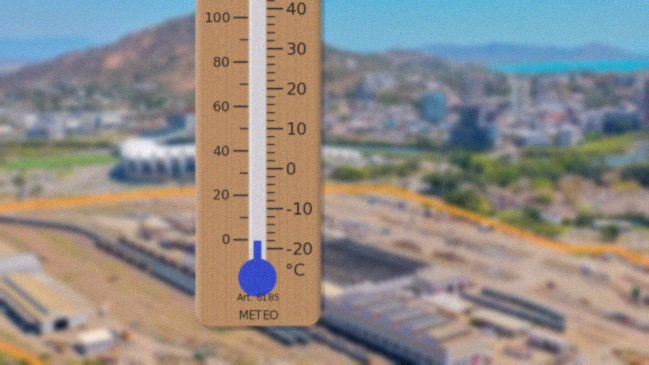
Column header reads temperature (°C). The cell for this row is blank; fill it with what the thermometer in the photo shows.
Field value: -18 °C
